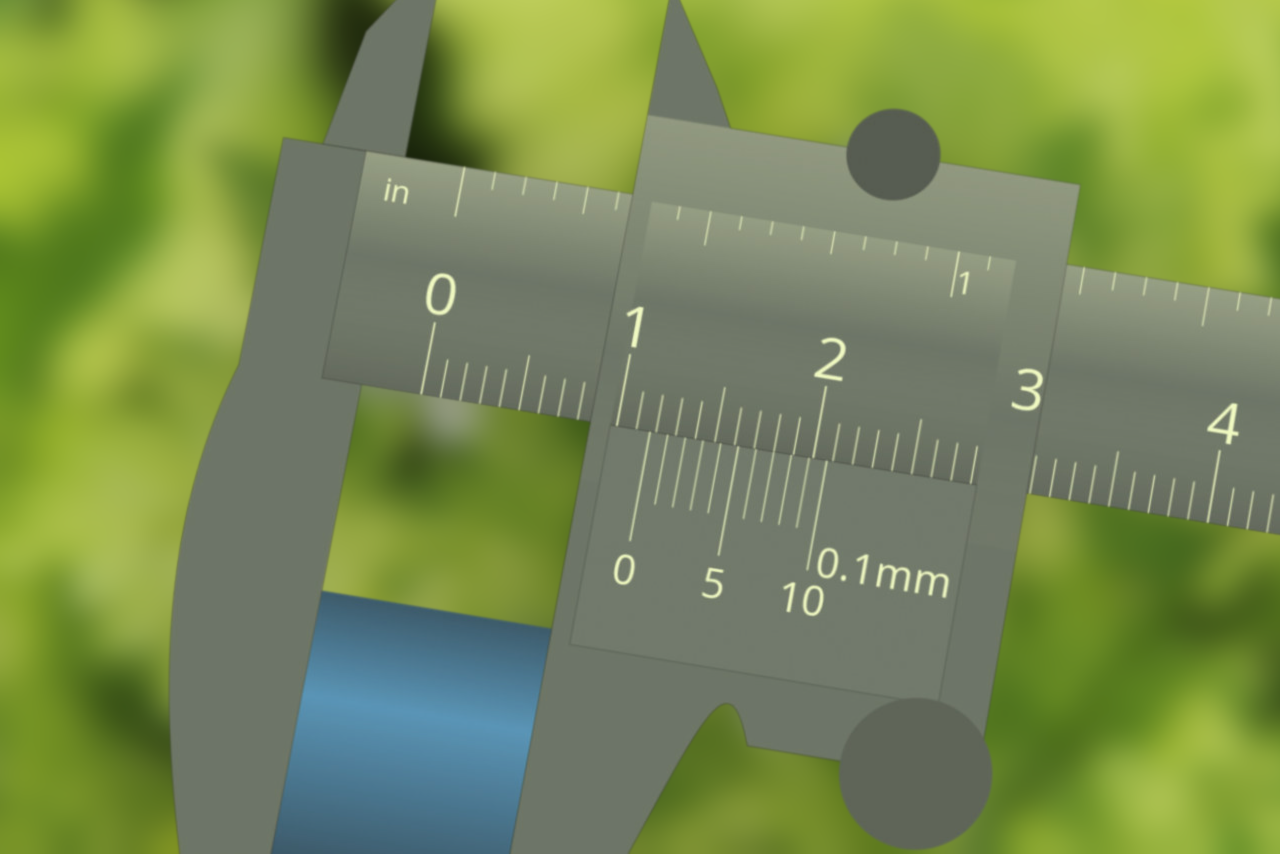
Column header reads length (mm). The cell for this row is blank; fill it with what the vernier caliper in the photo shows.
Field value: 11.7 mm
